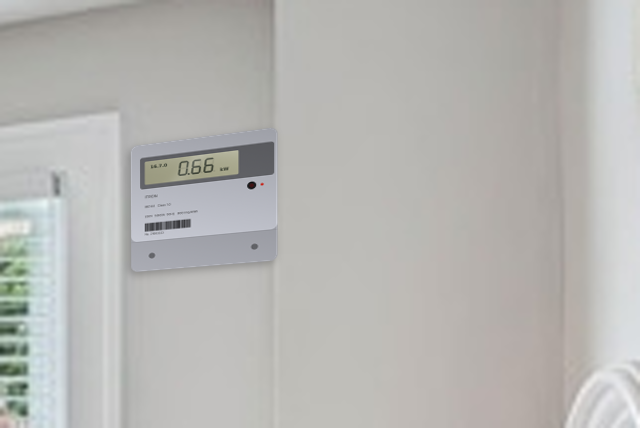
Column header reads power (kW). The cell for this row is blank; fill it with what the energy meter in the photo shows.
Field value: 0.66 kW
